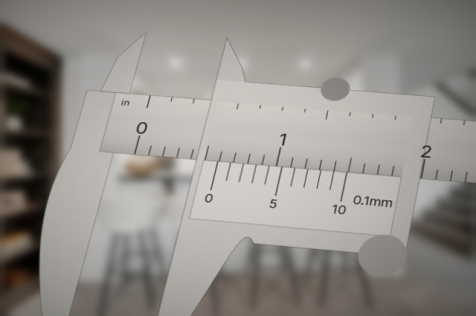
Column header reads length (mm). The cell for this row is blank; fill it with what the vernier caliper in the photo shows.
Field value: 5.9 mm
